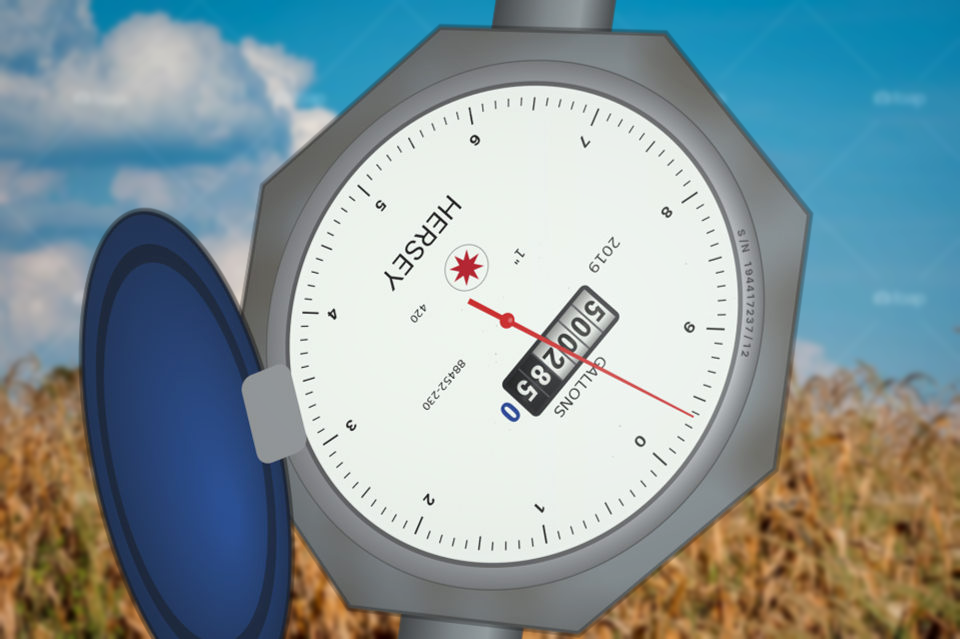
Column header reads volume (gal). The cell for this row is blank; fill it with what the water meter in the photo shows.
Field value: 5002849.6 gal
